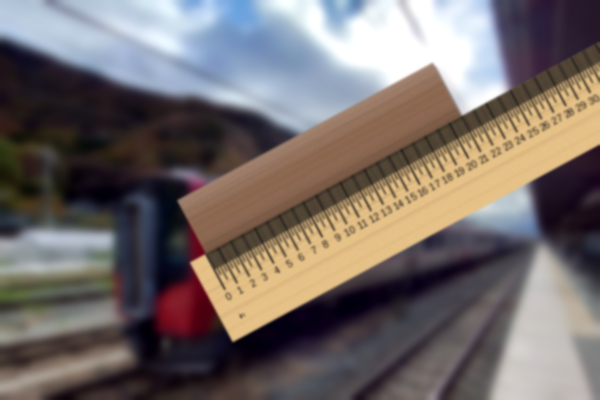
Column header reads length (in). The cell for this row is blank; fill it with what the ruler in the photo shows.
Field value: 21 in
